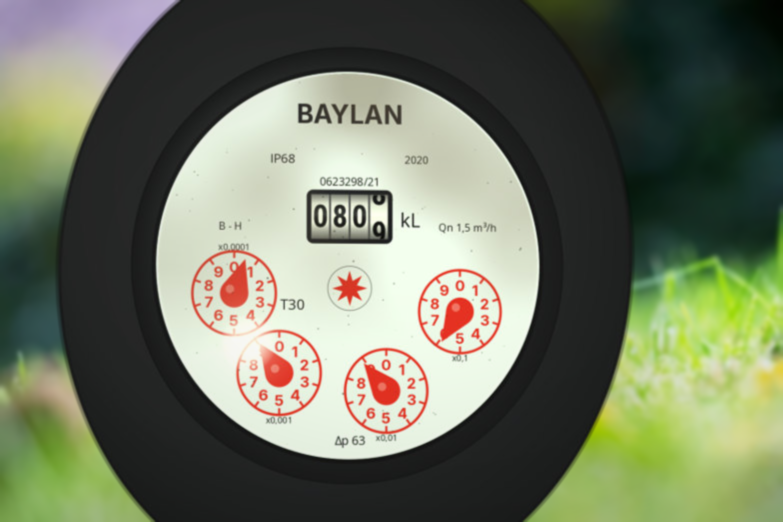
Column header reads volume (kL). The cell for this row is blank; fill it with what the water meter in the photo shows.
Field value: 808.5890 kL
